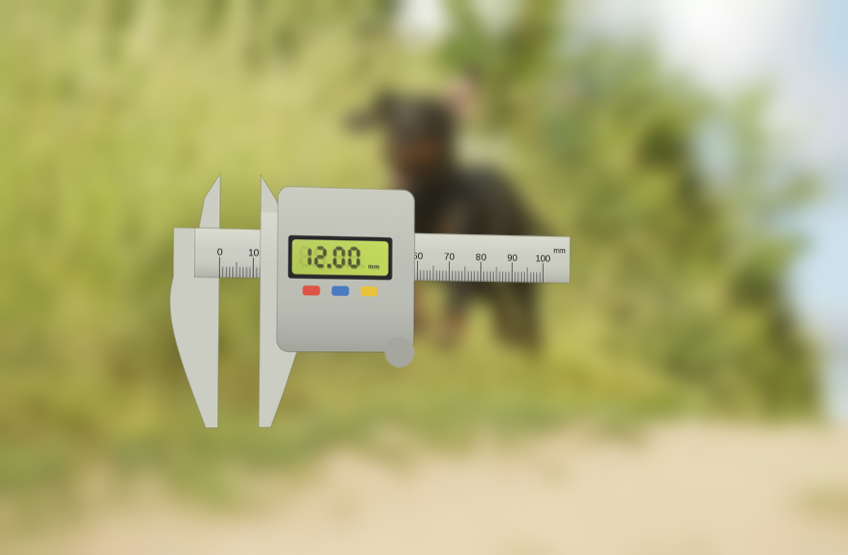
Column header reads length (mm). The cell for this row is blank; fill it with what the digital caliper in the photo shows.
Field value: 12.00 mm
